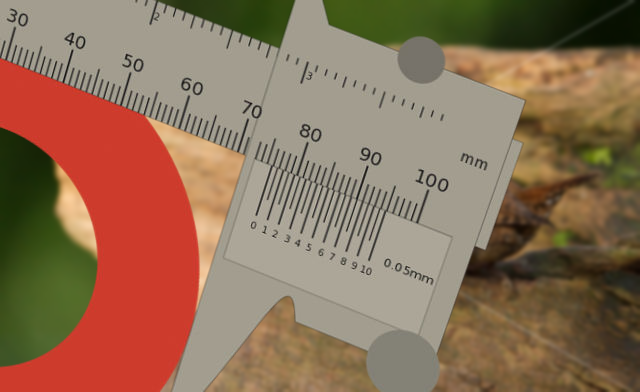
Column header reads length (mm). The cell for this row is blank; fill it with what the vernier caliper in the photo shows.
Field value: 75.8 mm
